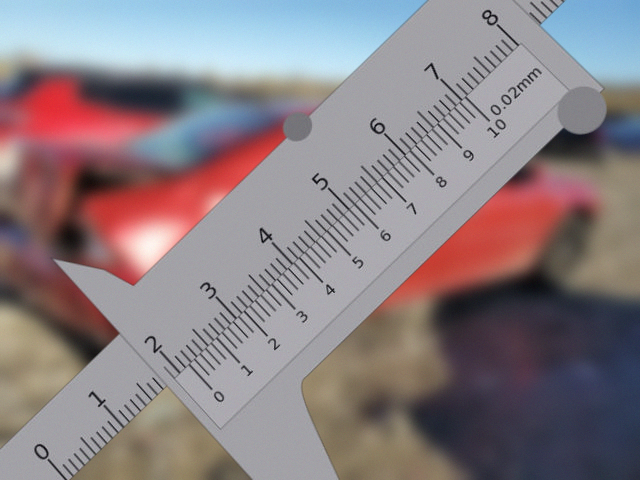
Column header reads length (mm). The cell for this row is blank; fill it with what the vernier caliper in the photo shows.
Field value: 21.6 mm
